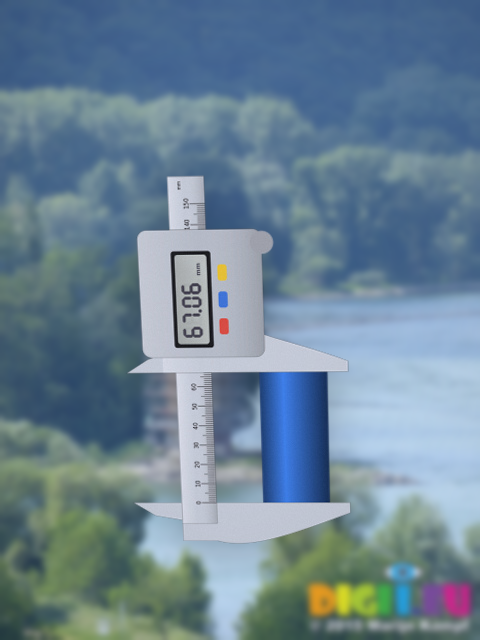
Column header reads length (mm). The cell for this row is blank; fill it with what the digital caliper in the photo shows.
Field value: 67.06 mm
